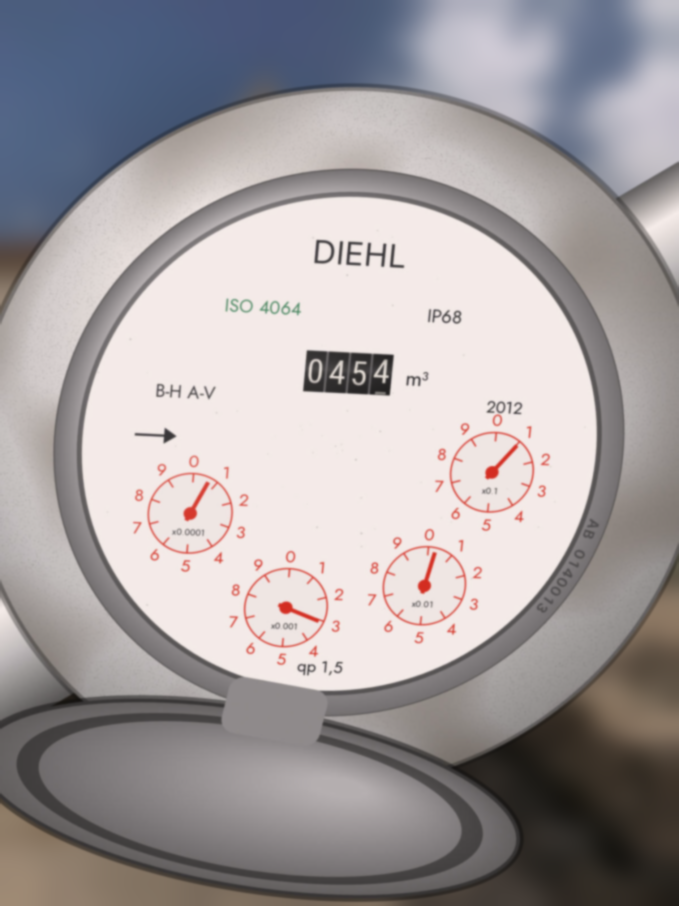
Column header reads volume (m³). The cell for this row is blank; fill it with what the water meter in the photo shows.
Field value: 454.1030 m³
